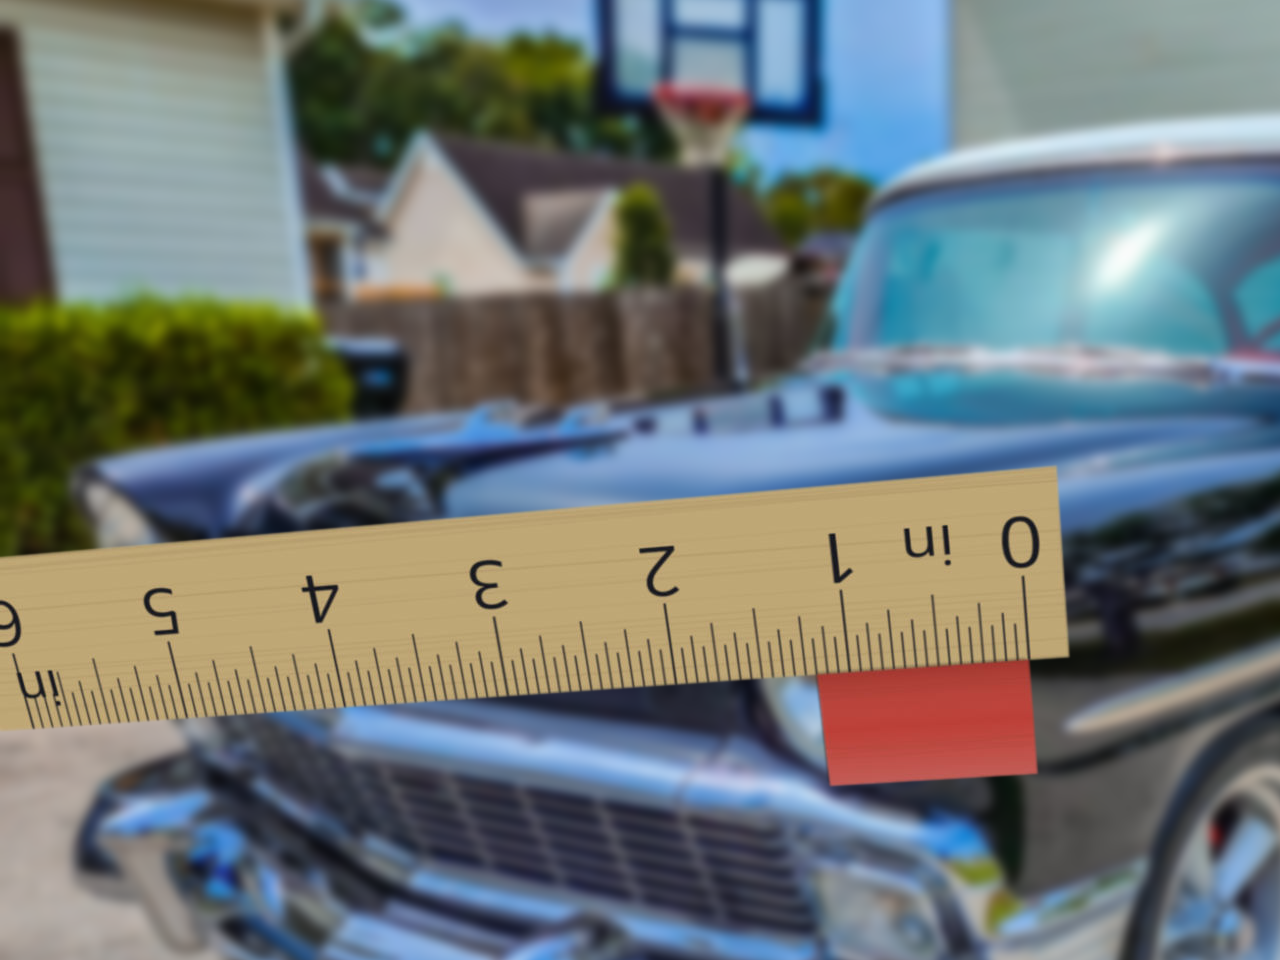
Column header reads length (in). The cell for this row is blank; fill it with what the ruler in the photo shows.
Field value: 1.1875 in
